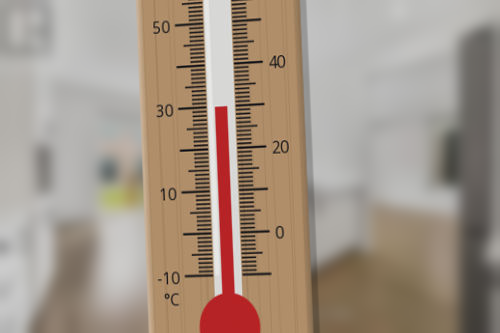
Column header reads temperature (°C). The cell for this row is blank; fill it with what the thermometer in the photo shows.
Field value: 30 °C
